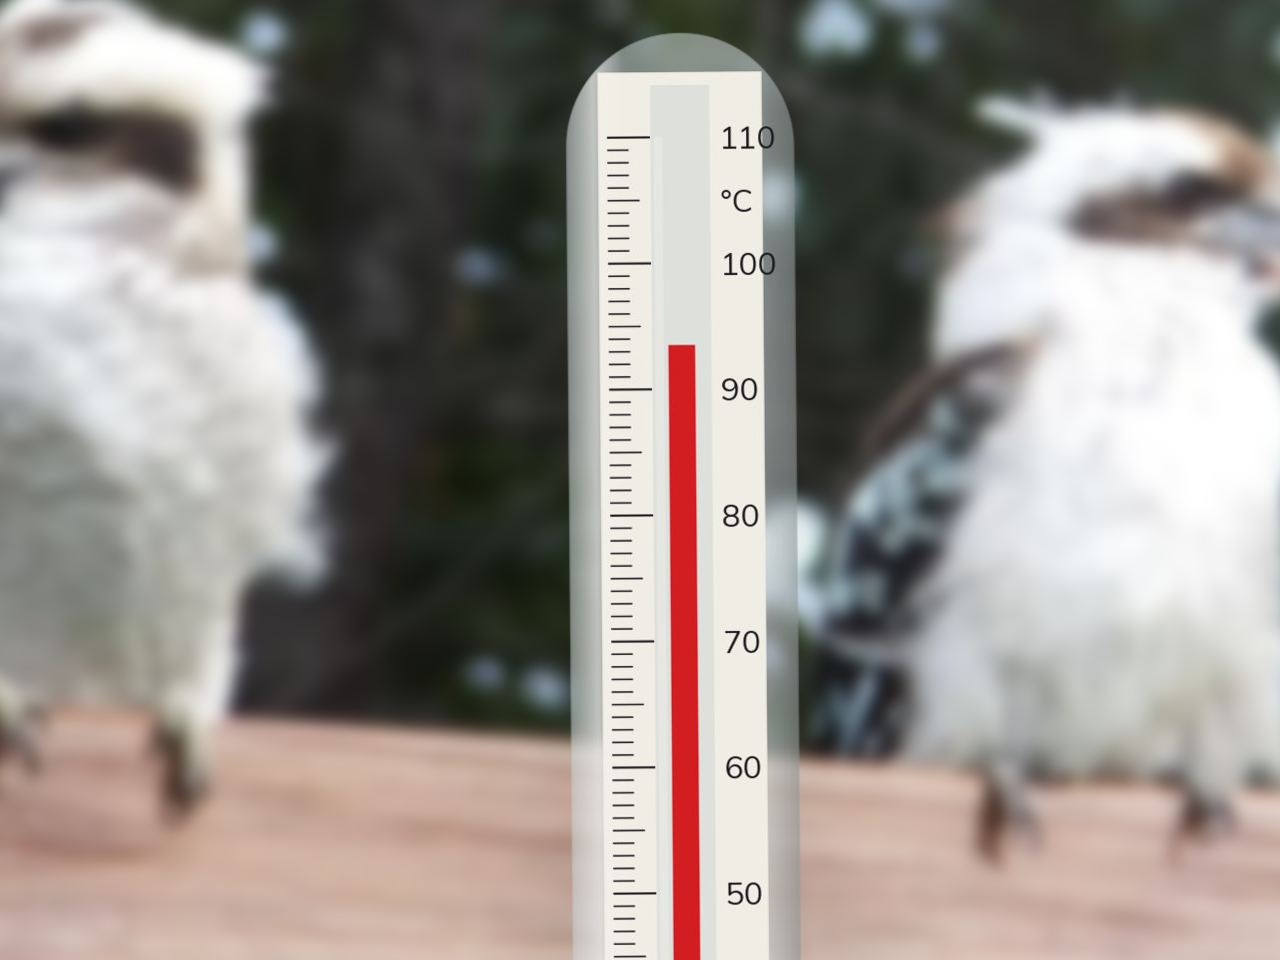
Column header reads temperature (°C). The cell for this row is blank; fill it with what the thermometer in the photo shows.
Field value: 93.5 °C
